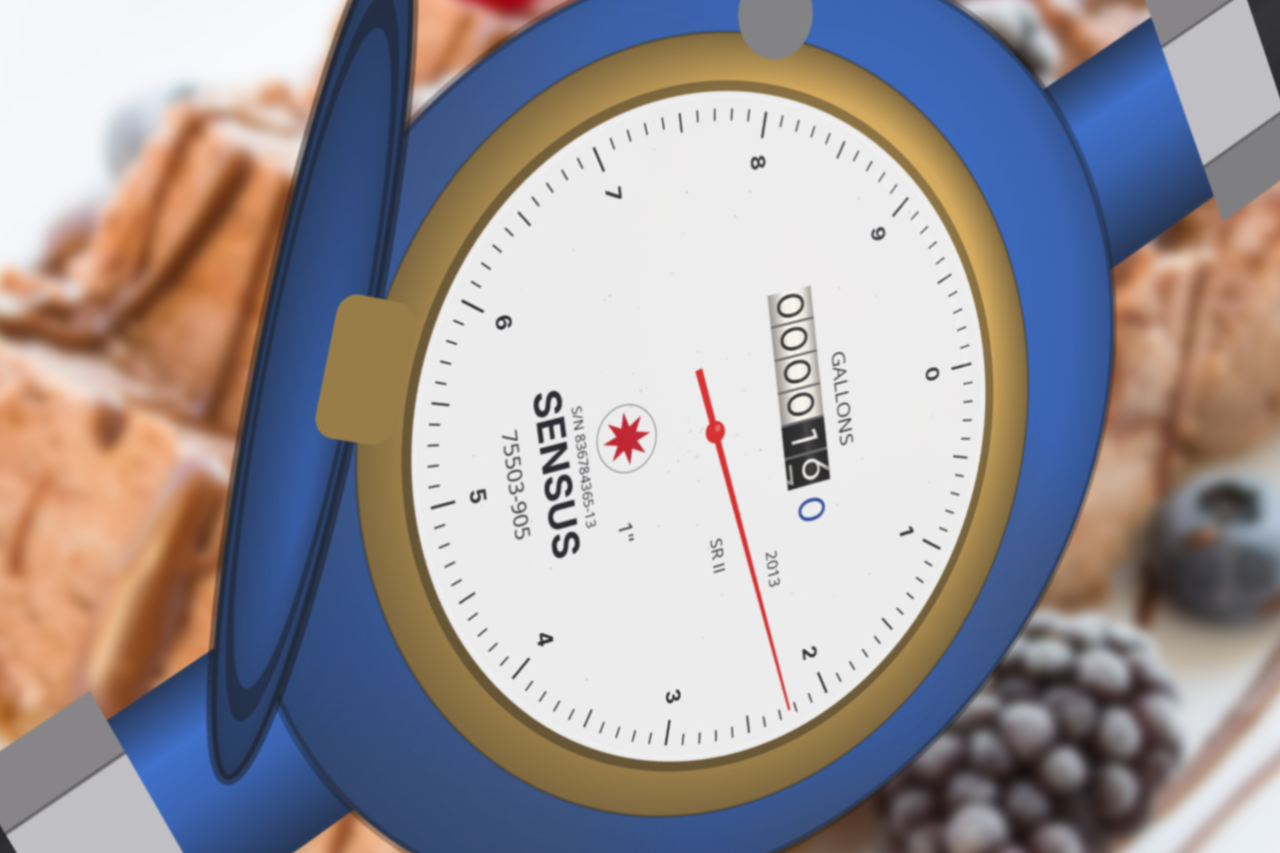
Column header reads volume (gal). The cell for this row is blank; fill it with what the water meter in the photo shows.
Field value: 162.2 gal
